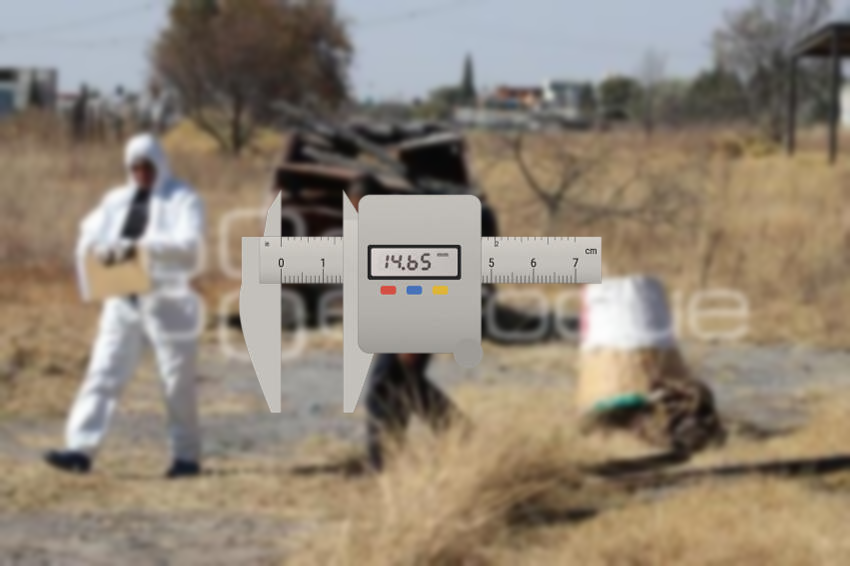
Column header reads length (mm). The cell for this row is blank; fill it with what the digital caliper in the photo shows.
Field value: 14.65 mm
